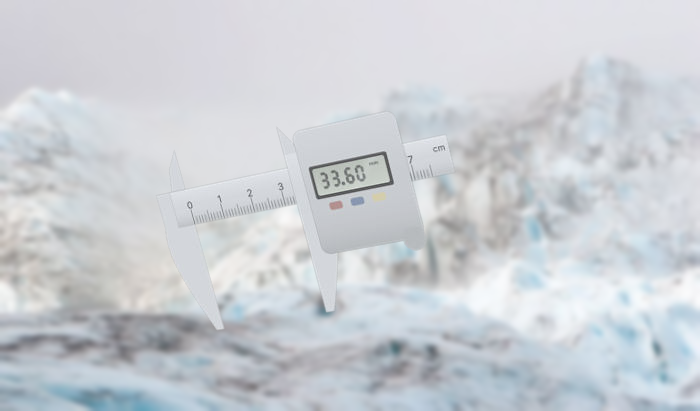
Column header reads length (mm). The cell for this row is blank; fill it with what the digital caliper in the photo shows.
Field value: 33.60 mm
